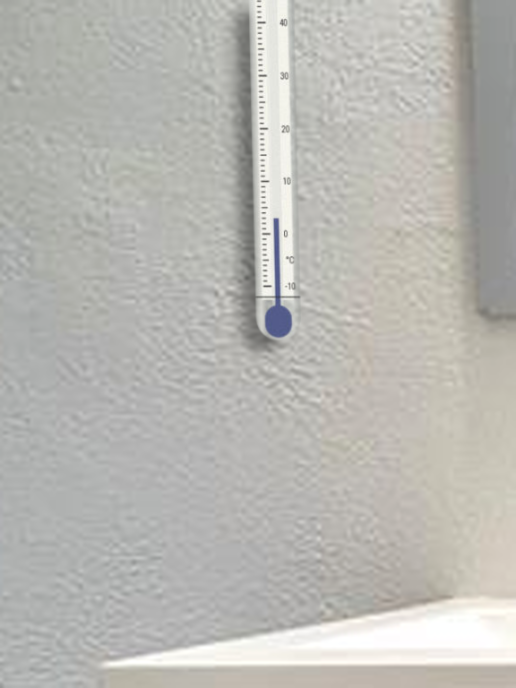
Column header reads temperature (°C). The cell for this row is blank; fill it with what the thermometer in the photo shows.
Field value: 3 °C
